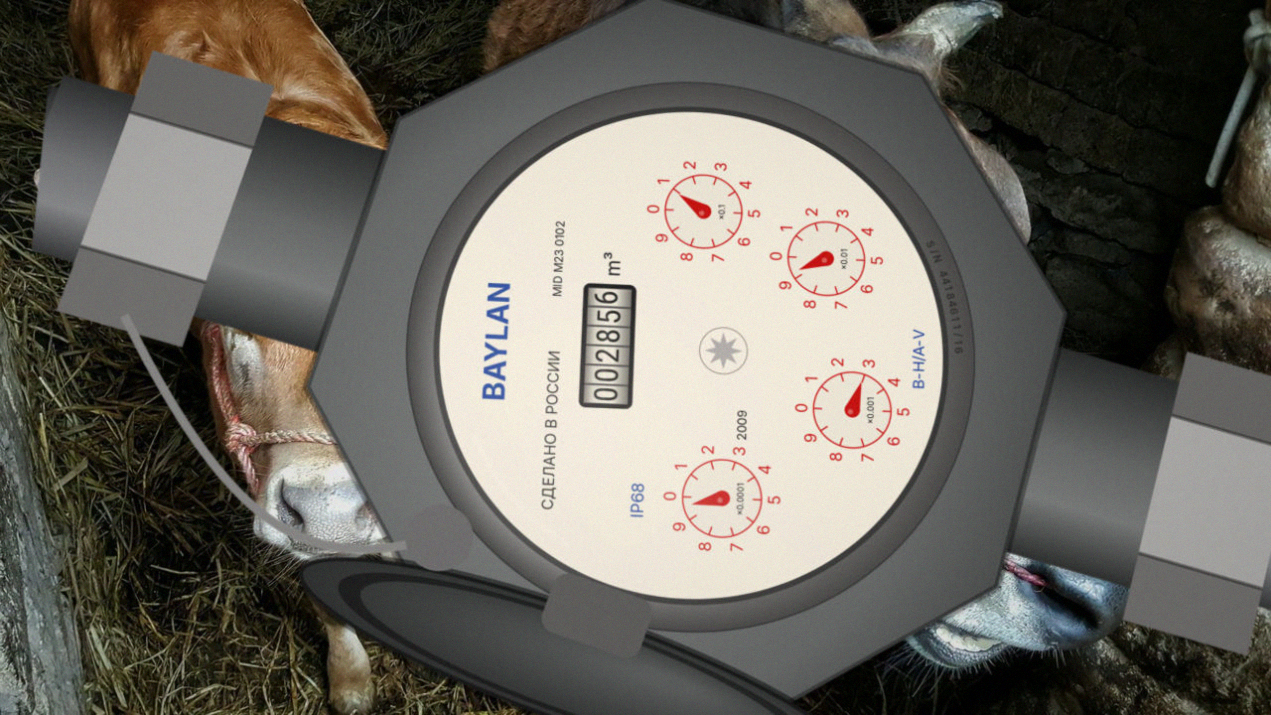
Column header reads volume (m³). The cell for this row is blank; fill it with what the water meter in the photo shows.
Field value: 2856.0929 m³
